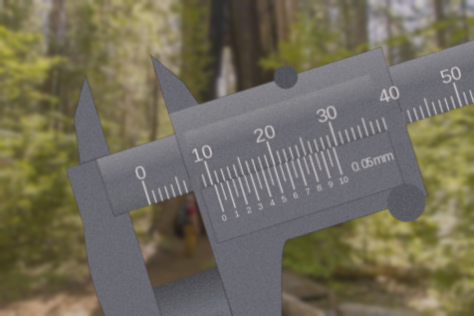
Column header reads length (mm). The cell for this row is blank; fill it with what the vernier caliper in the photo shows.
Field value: 10.4 mm
